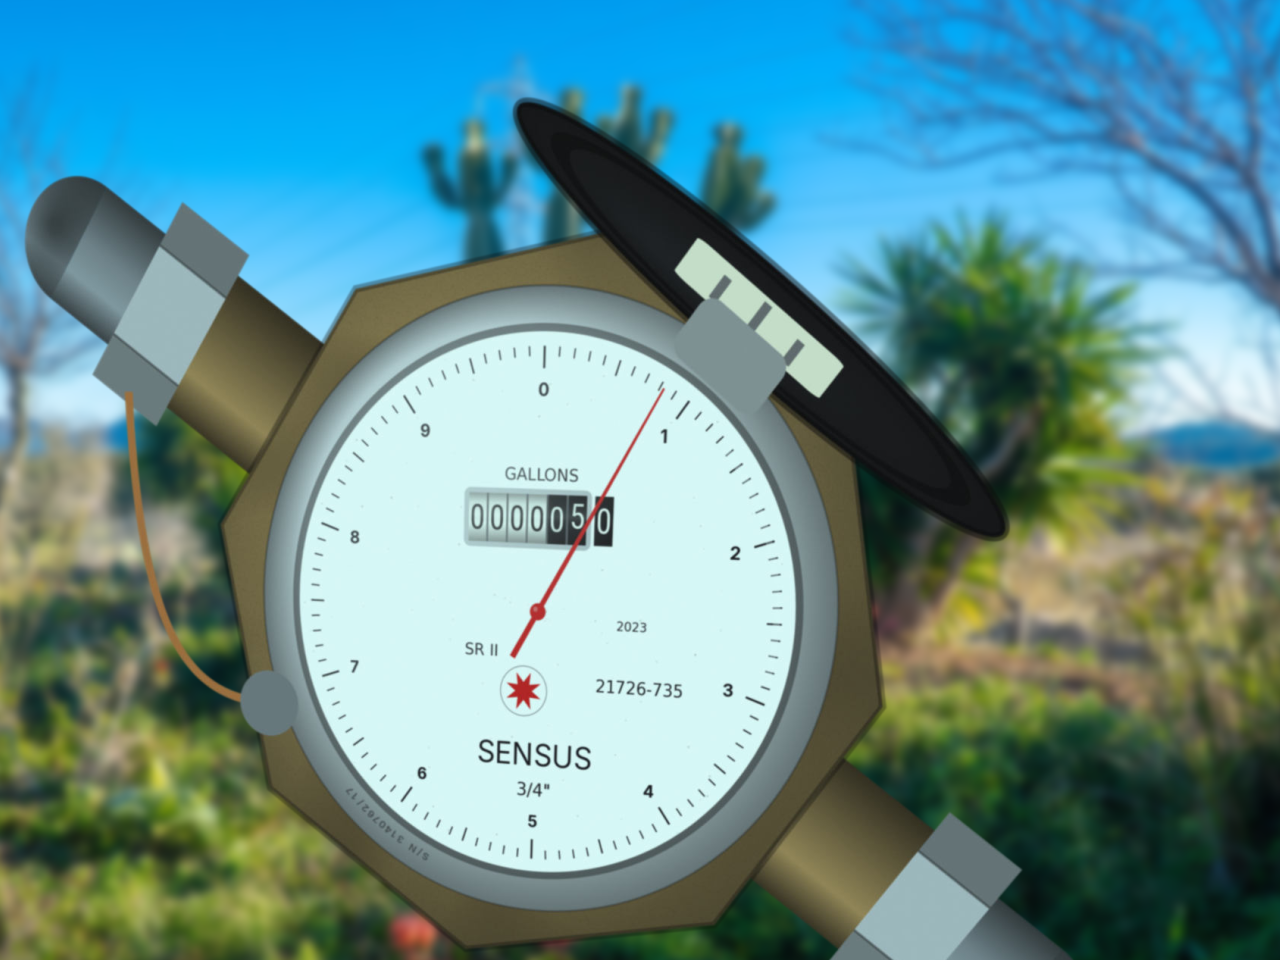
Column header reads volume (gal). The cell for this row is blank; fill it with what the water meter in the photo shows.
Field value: 50.8 gal
